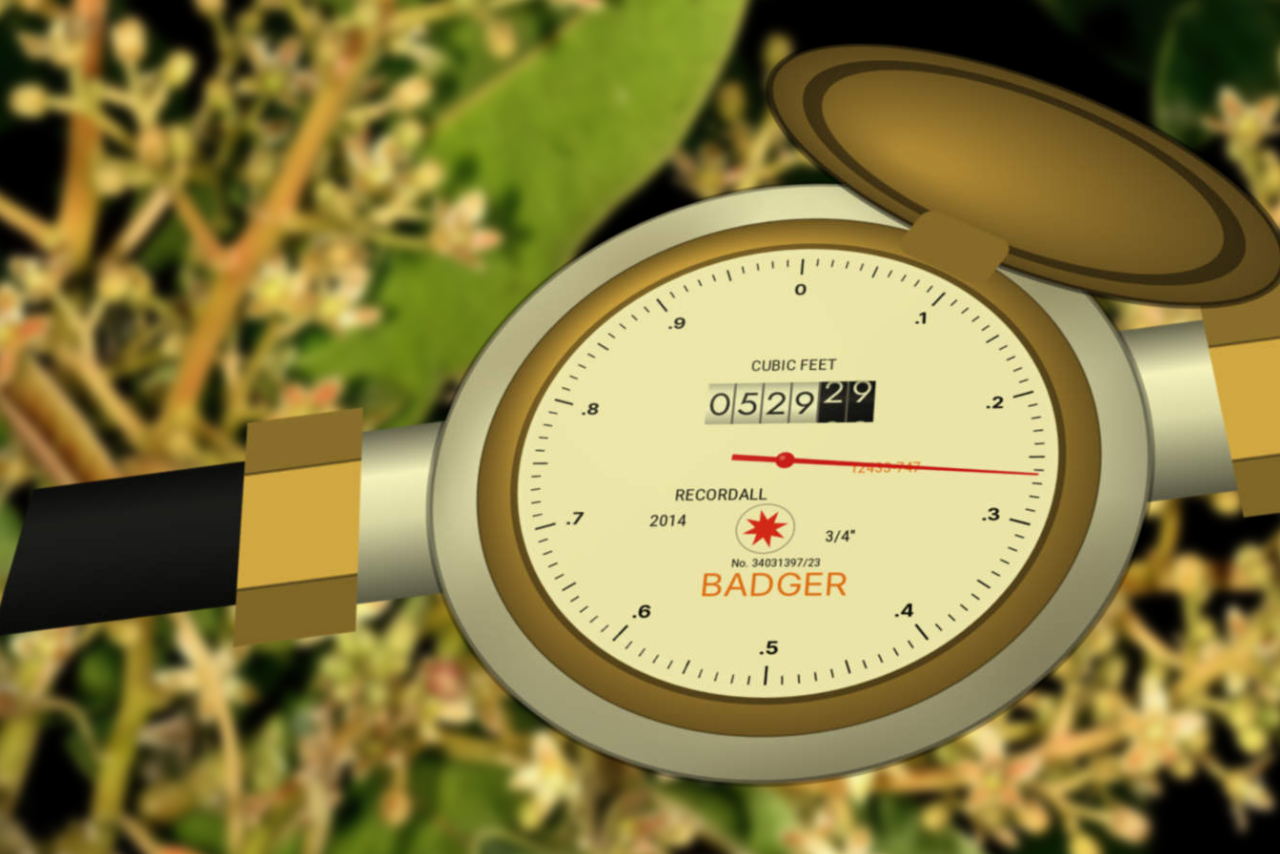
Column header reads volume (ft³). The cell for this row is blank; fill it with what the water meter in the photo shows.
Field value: 52929.26 ft³
